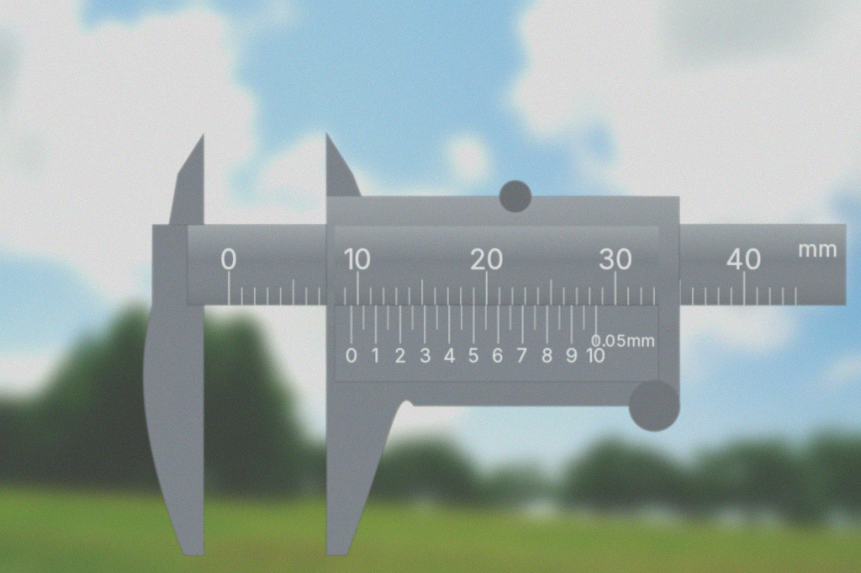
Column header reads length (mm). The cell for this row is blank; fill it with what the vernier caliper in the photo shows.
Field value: 9.5 mm
